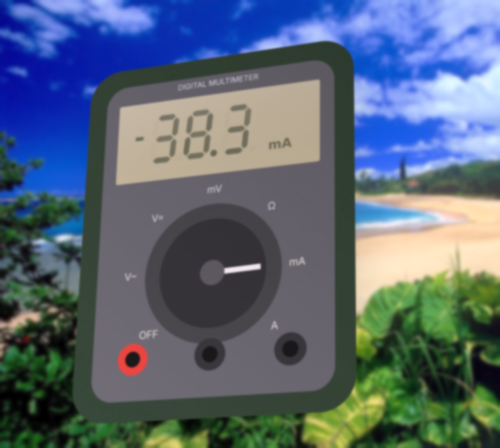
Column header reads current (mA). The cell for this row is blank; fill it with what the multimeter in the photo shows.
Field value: -38.3 mA
